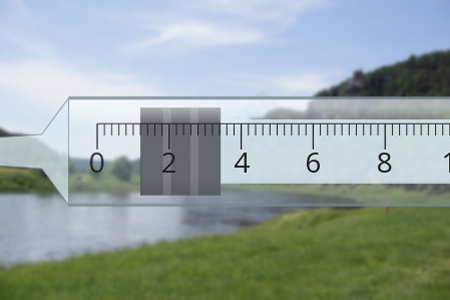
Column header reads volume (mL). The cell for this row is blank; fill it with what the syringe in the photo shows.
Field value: 1.2 mL
